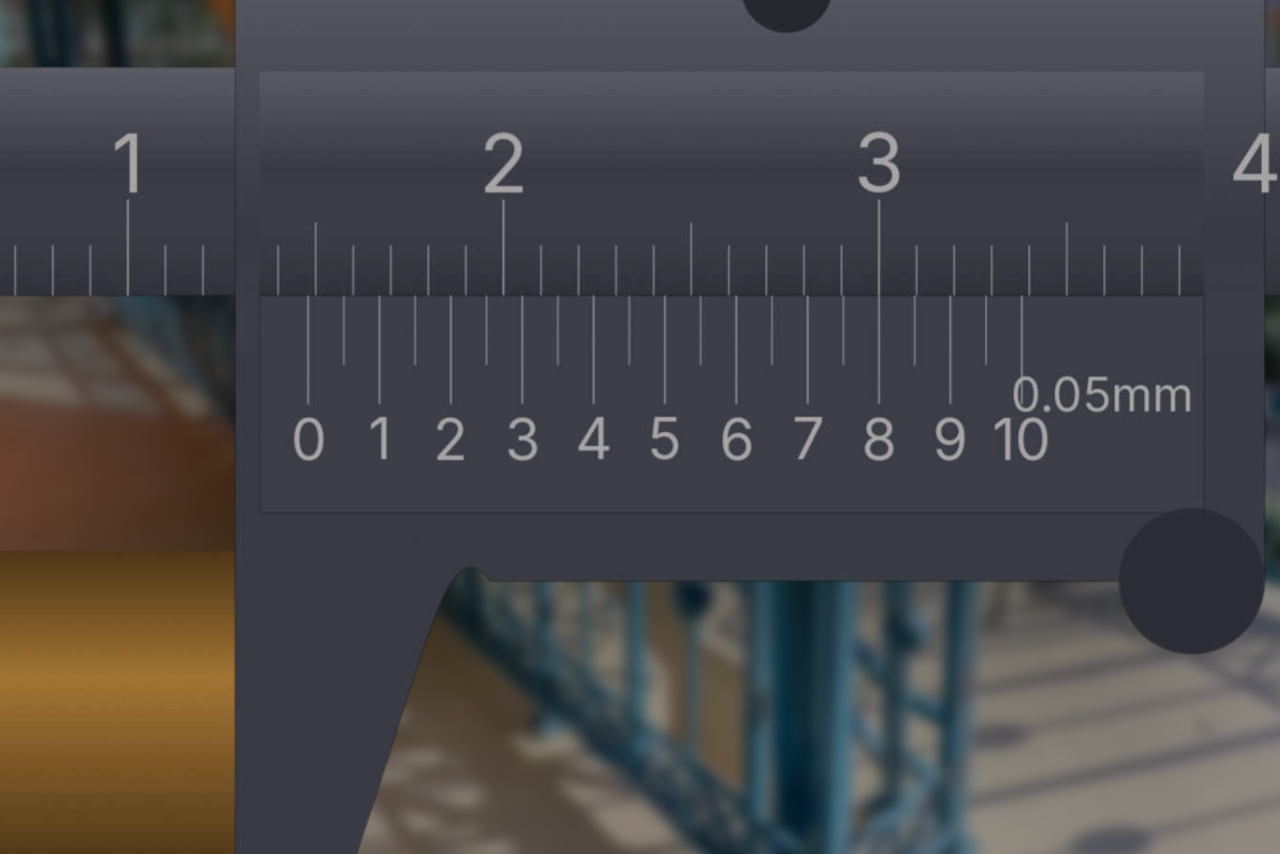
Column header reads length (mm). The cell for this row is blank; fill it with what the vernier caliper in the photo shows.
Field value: 14.80 mm
